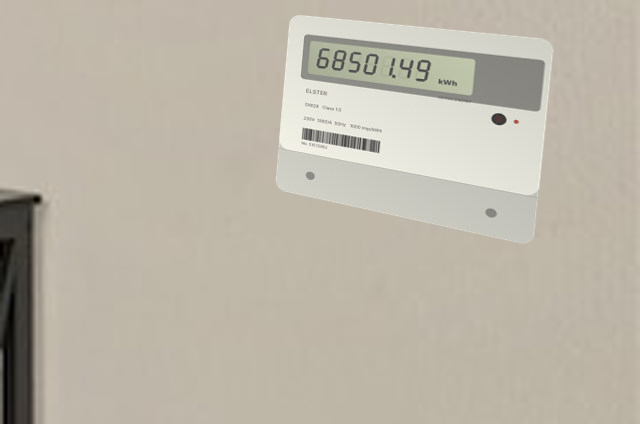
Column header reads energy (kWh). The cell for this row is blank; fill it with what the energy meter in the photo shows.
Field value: 68501.49 kWh
